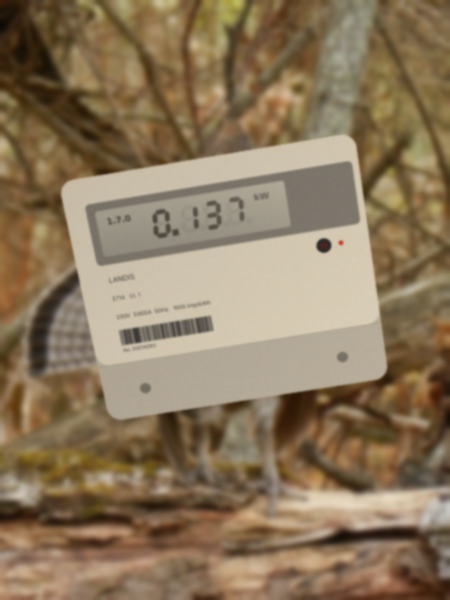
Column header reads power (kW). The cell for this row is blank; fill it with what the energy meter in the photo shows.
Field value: 0.137 kW
